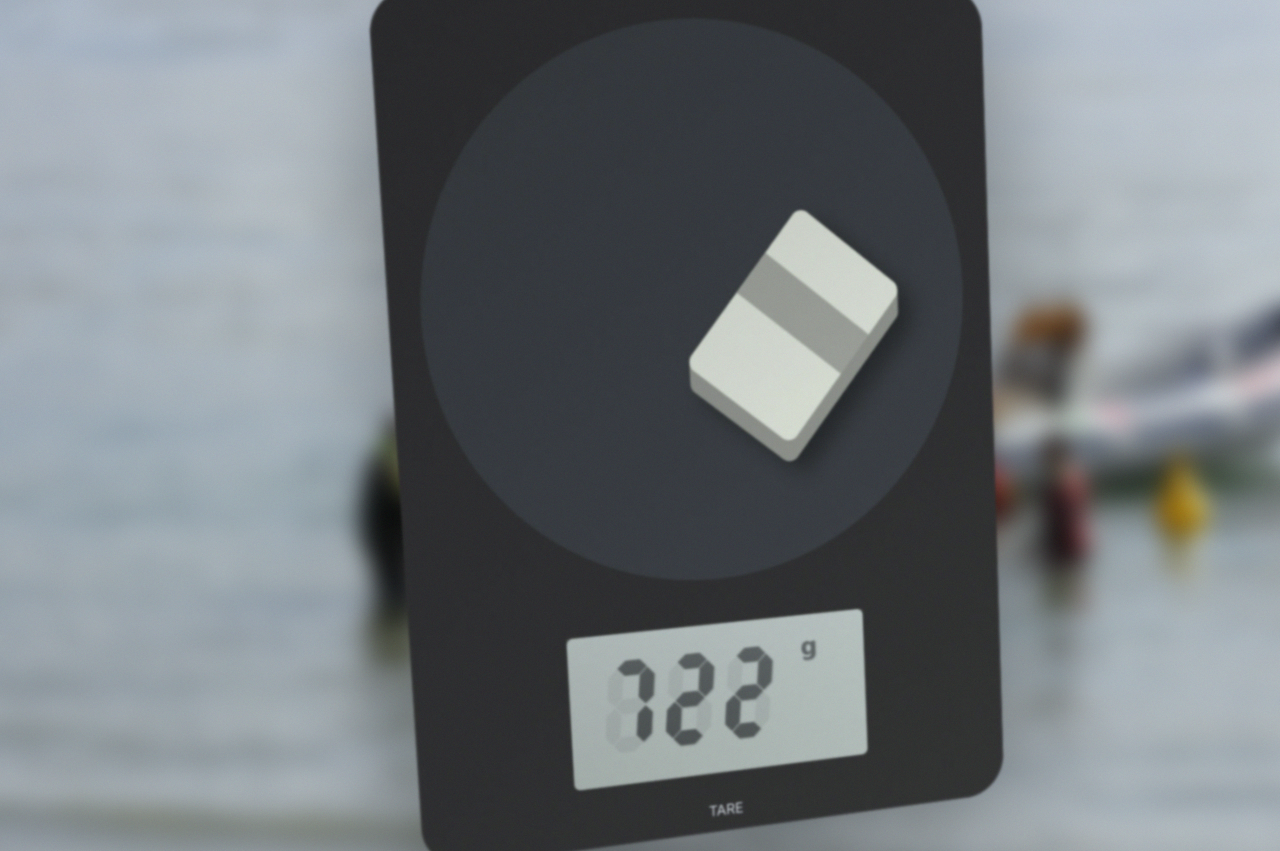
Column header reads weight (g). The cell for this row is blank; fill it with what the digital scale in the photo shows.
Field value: 722 g
